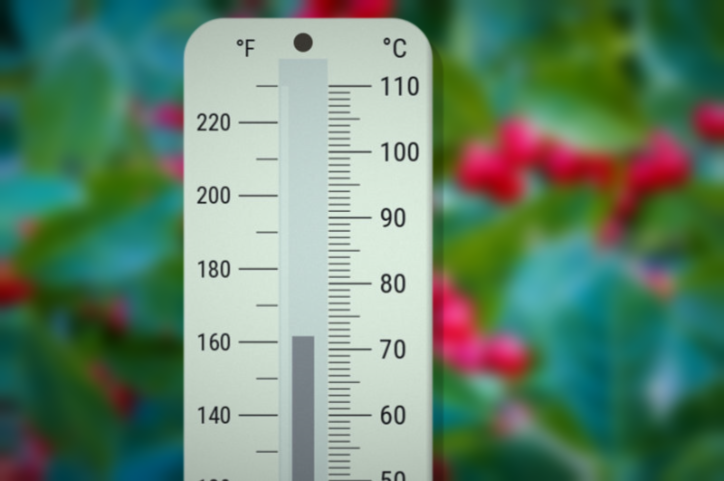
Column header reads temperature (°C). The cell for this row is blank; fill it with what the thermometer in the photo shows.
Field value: 72 °C
